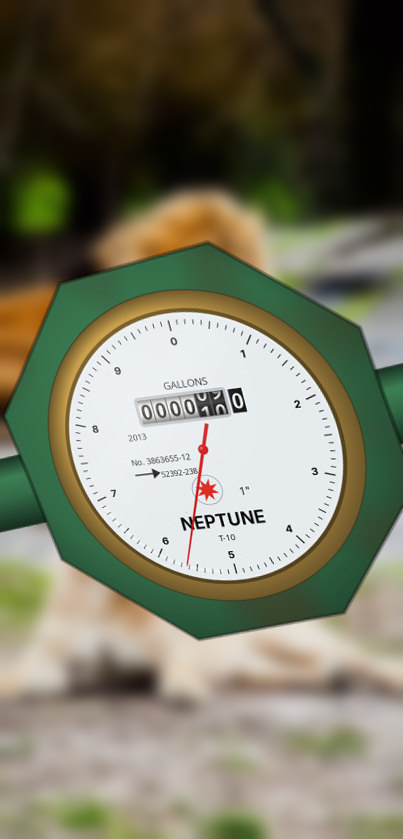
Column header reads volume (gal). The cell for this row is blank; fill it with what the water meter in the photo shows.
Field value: 95.6 gal
